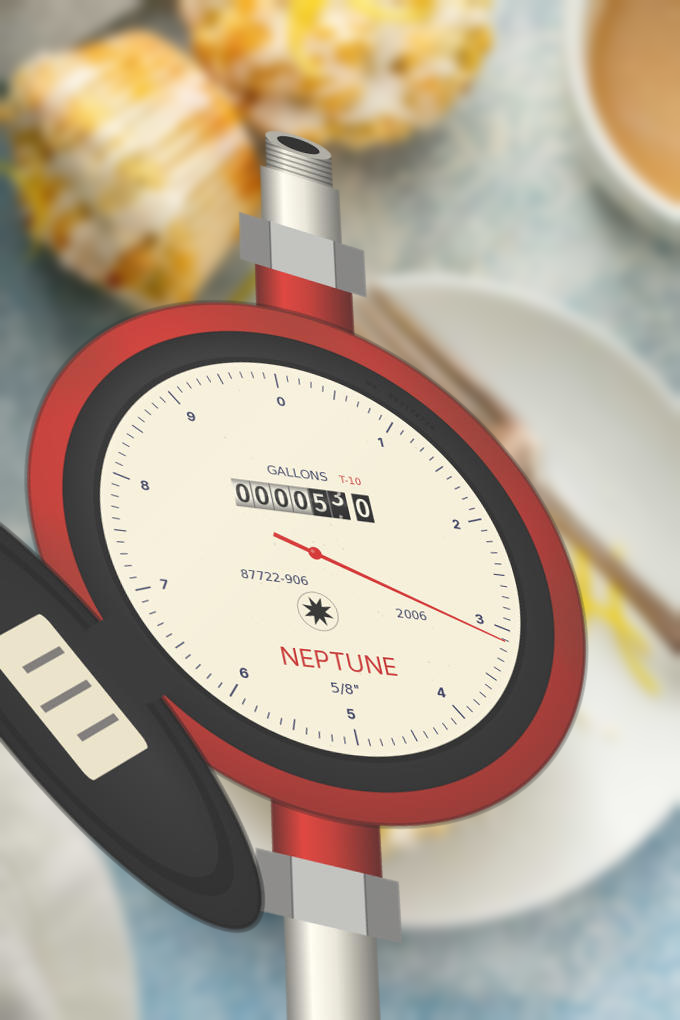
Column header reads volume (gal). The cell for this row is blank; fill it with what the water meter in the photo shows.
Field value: 533.1 gal
